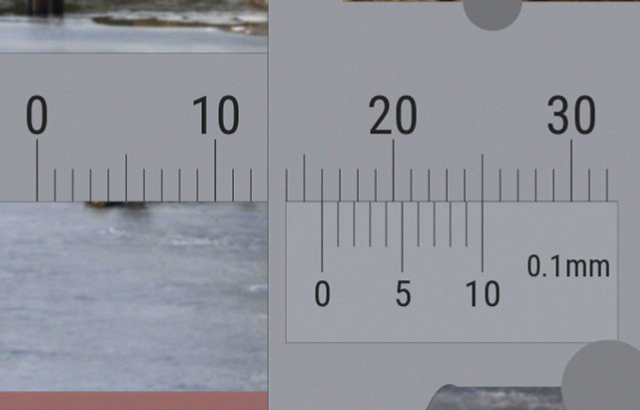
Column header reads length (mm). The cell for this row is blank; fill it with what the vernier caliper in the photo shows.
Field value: 16.0 mm
